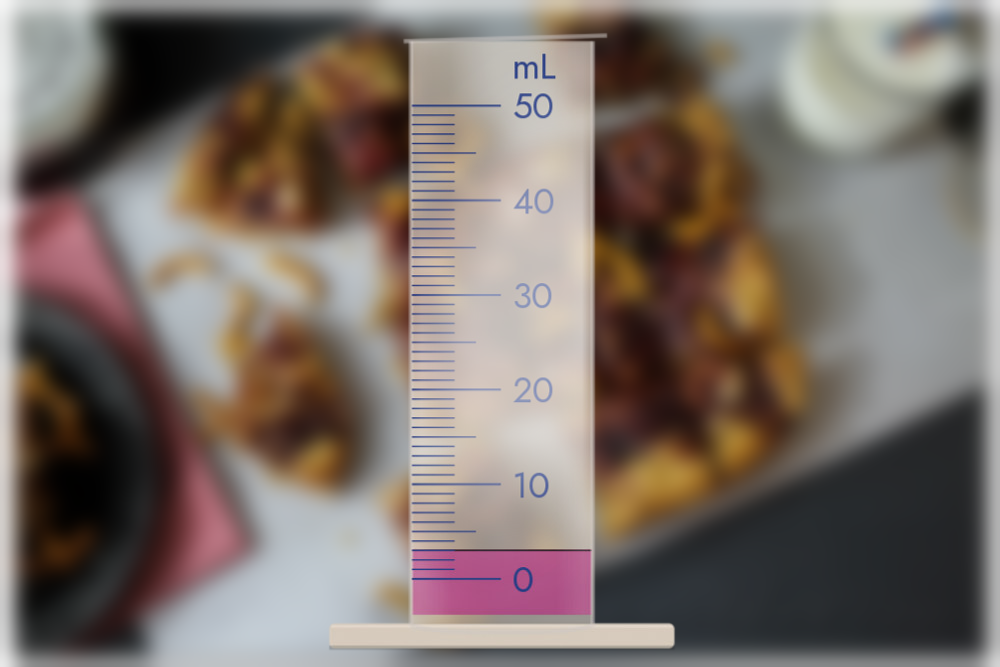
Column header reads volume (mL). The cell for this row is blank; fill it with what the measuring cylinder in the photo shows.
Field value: 3 mL
